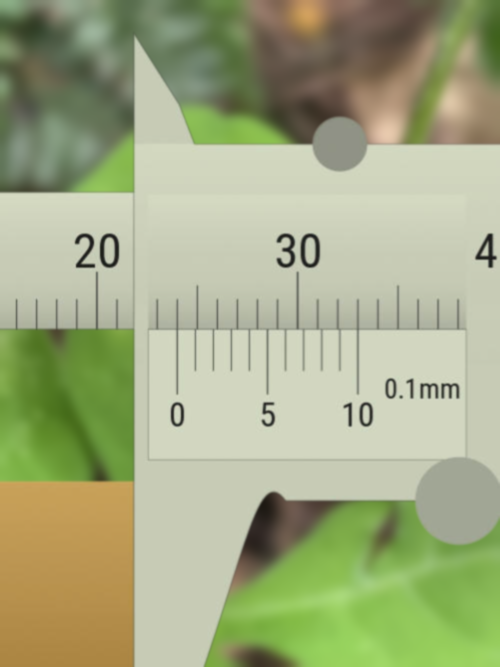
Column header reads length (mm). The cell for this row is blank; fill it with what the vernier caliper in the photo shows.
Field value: 24.0 mm
